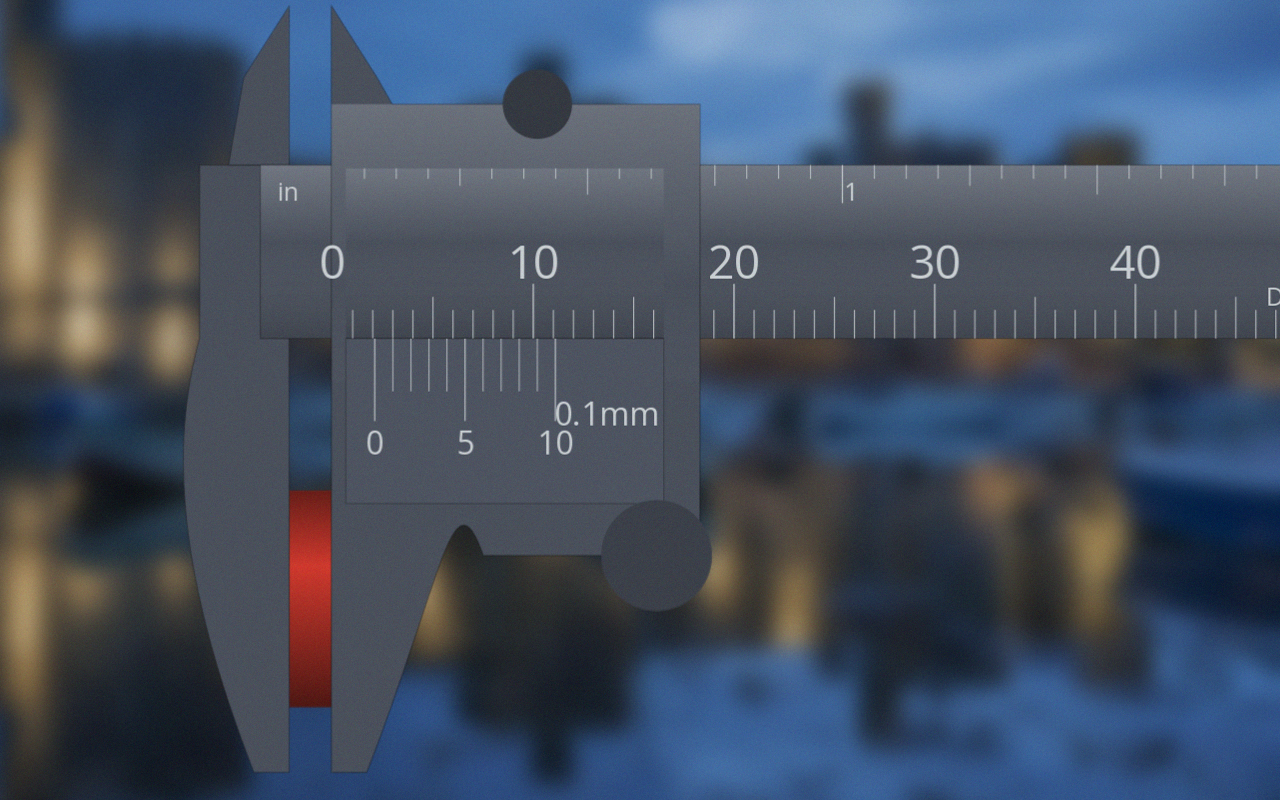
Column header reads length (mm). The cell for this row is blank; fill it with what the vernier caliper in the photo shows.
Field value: 2.1 mm
